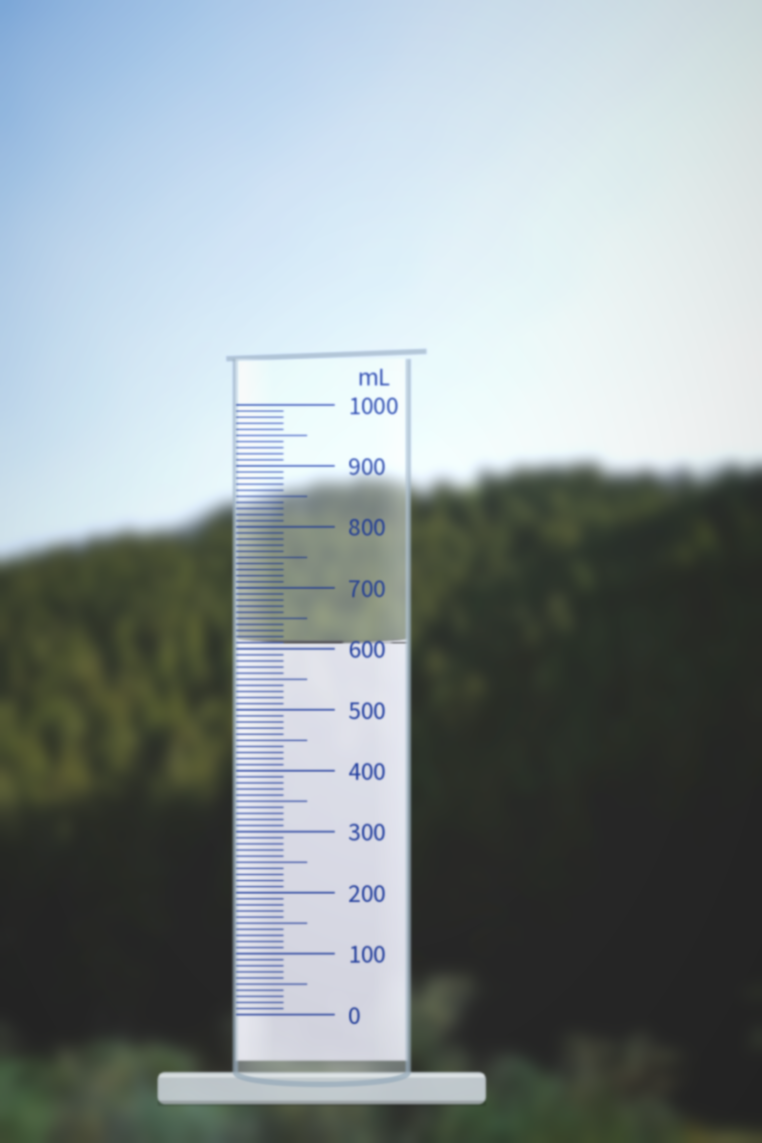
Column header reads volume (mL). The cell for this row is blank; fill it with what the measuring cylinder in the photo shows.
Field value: 610 mL
